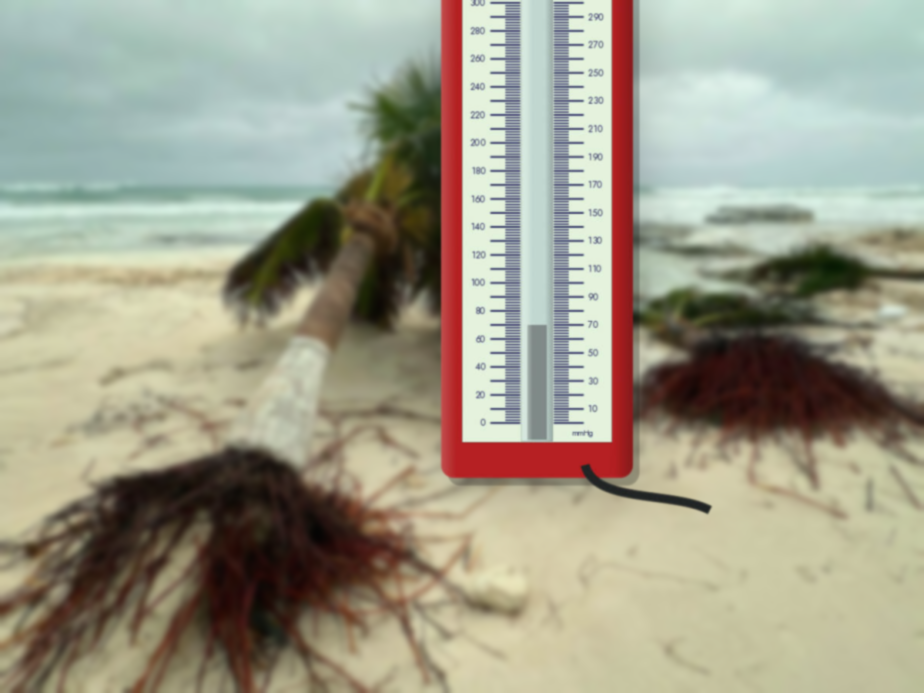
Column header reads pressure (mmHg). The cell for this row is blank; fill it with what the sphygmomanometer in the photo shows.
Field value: 70 mmHg
